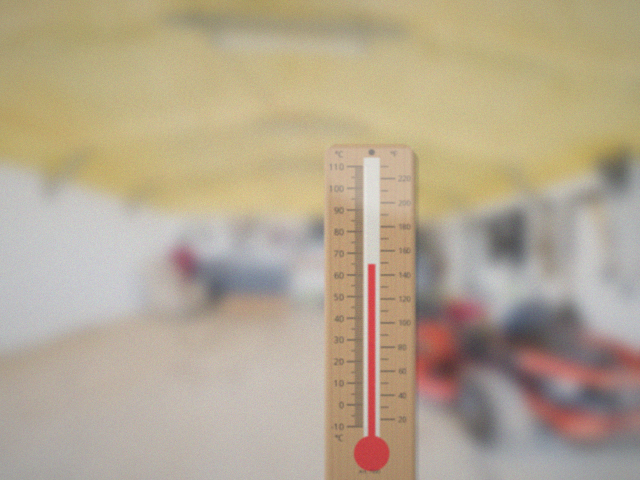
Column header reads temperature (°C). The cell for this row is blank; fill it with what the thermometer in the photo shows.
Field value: 65 °C
